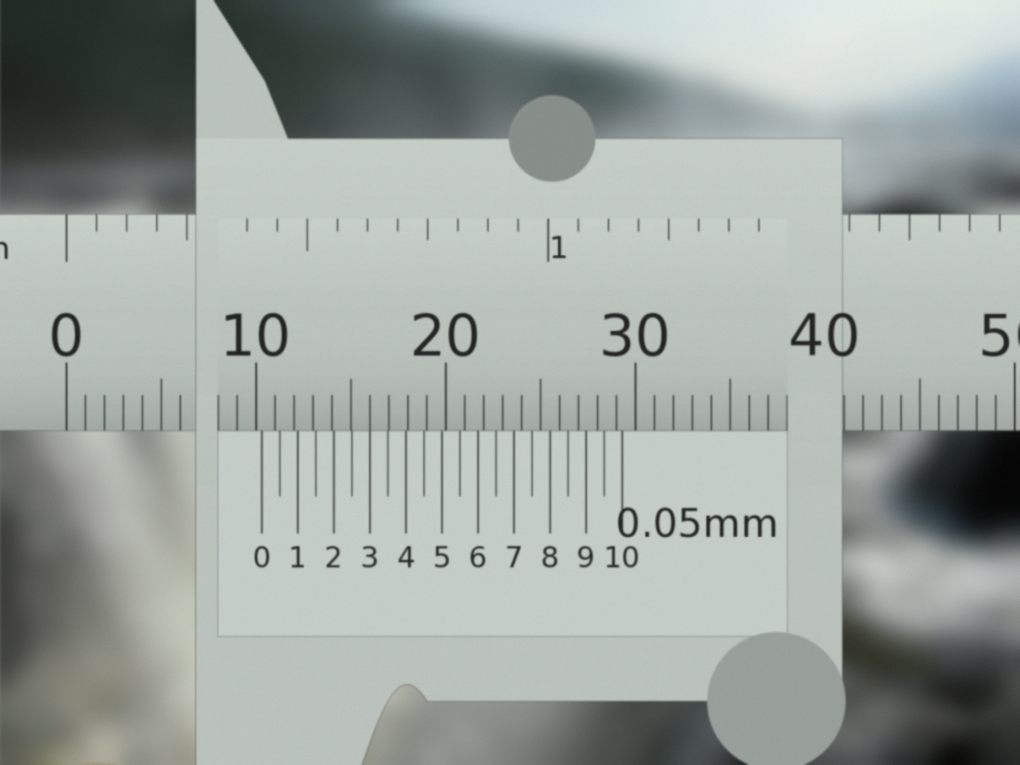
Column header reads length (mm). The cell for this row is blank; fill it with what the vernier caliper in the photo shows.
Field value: 10.3 mm
